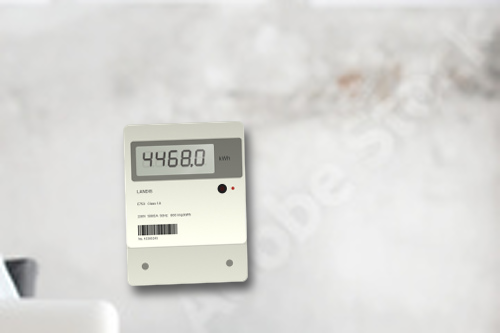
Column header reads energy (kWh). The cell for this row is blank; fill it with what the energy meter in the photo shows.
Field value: 4468.0 kWh
